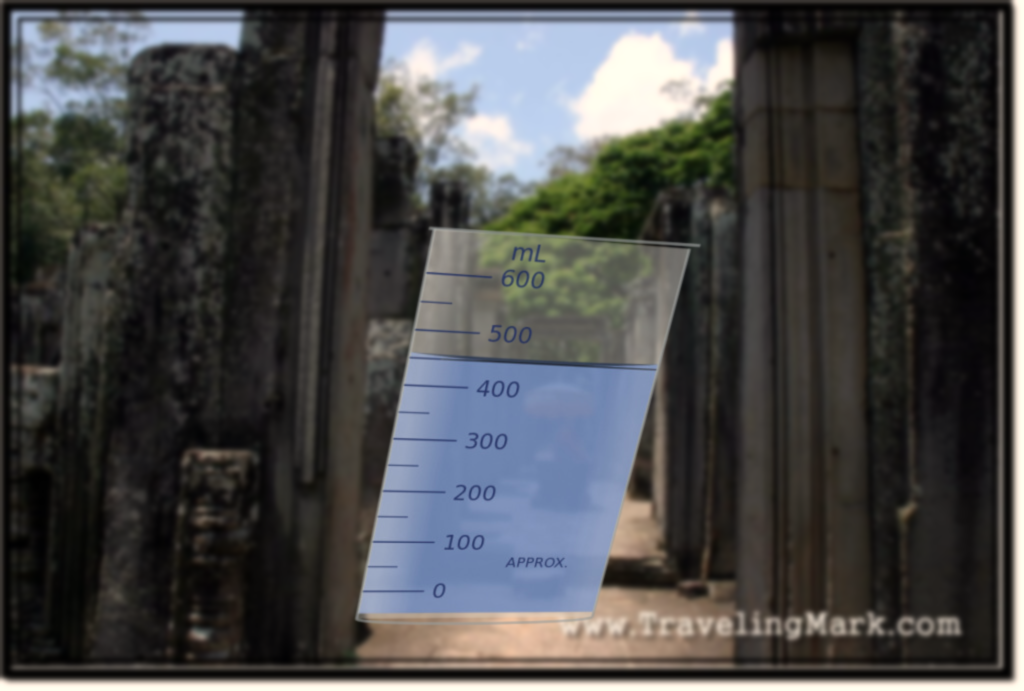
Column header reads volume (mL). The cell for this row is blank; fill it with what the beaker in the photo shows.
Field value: 450 mL
